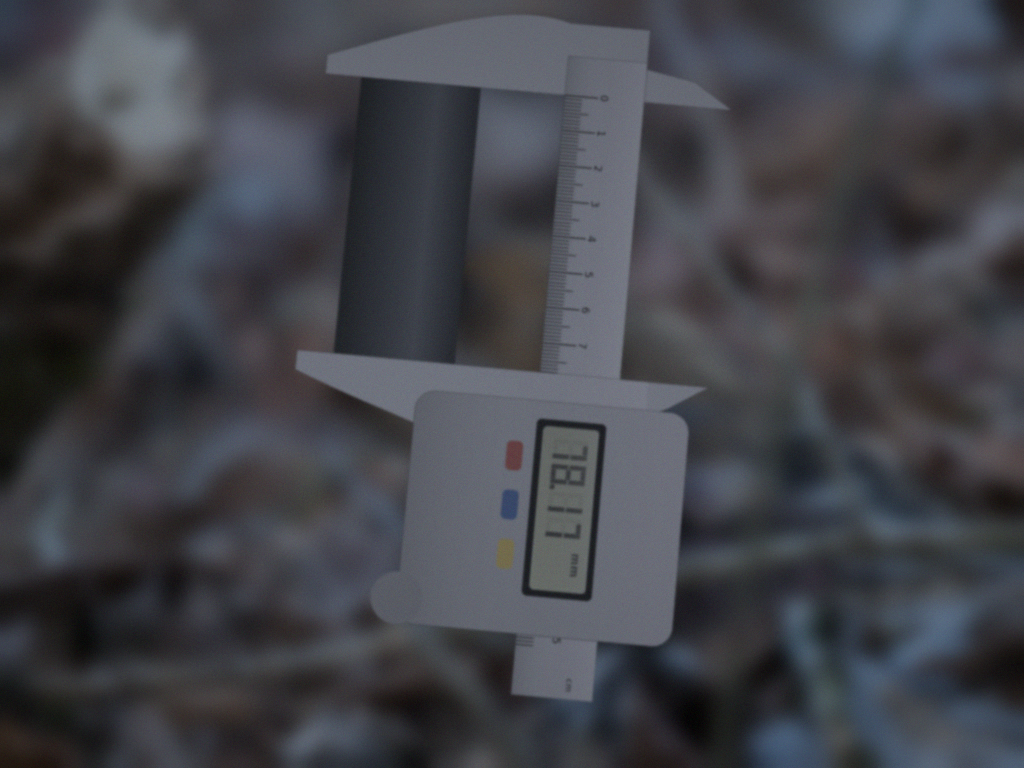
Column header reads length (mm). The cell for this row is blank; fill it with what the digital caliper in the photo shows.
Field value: 78.17 mm
